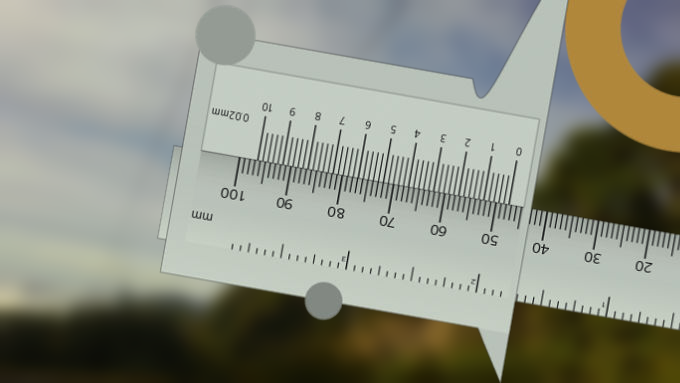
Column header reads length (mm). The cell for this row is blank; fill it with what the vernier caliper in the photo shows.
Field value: 47.5 mm
